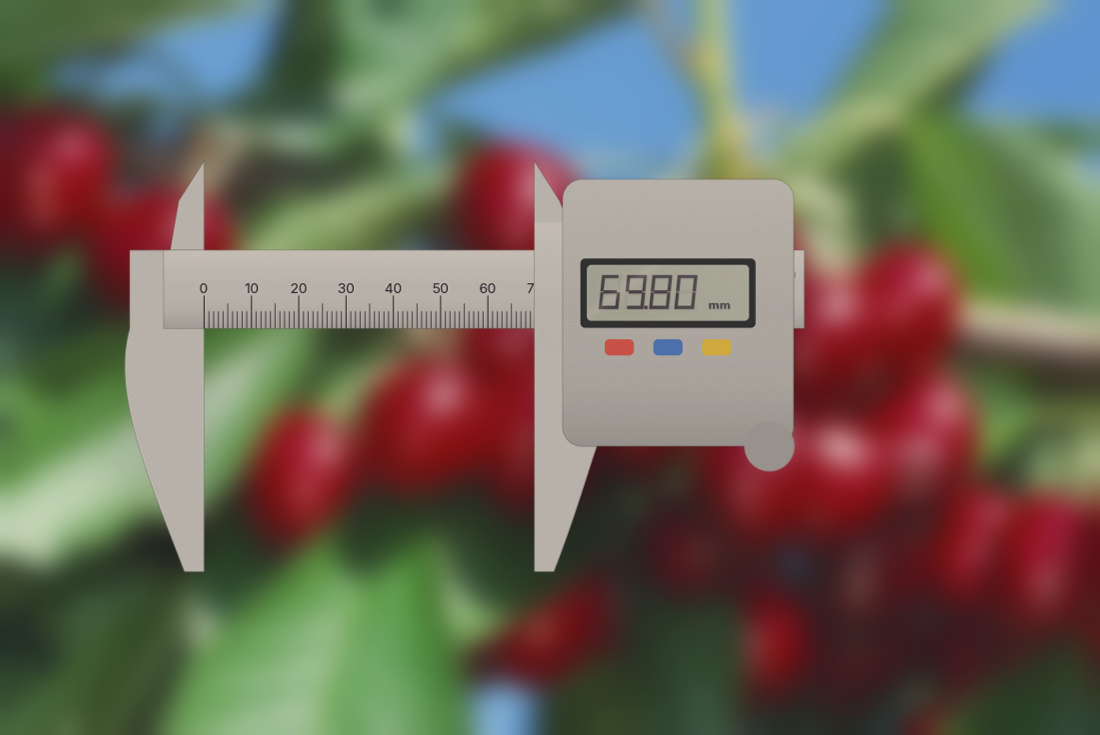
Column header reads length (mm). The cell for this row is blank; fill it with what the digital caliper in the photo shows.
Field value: 69.80 mm
